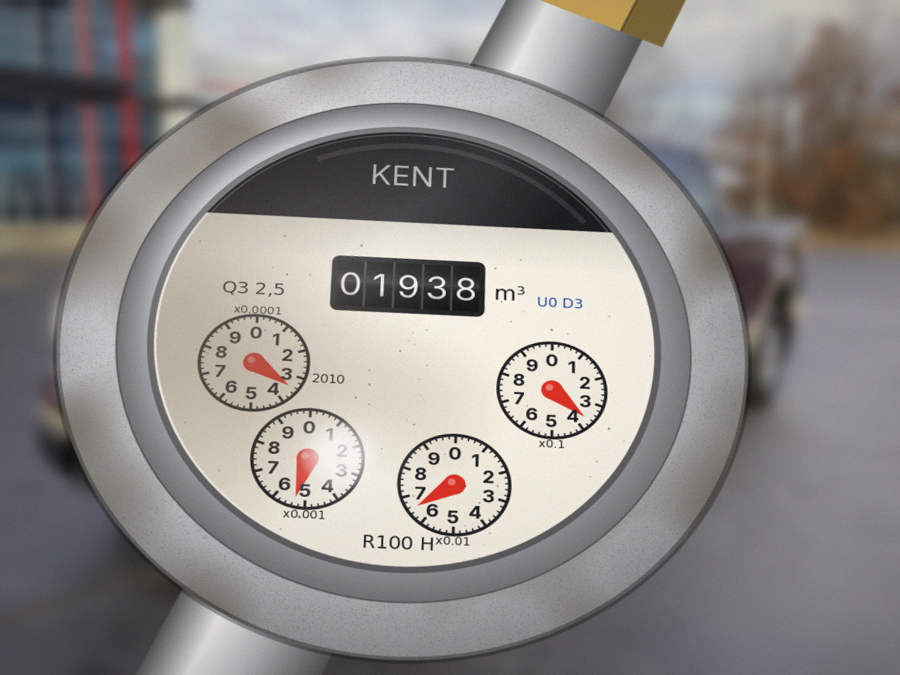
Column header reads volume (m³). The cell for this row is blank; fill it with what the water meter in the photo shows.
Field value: 1938.3653 m³
